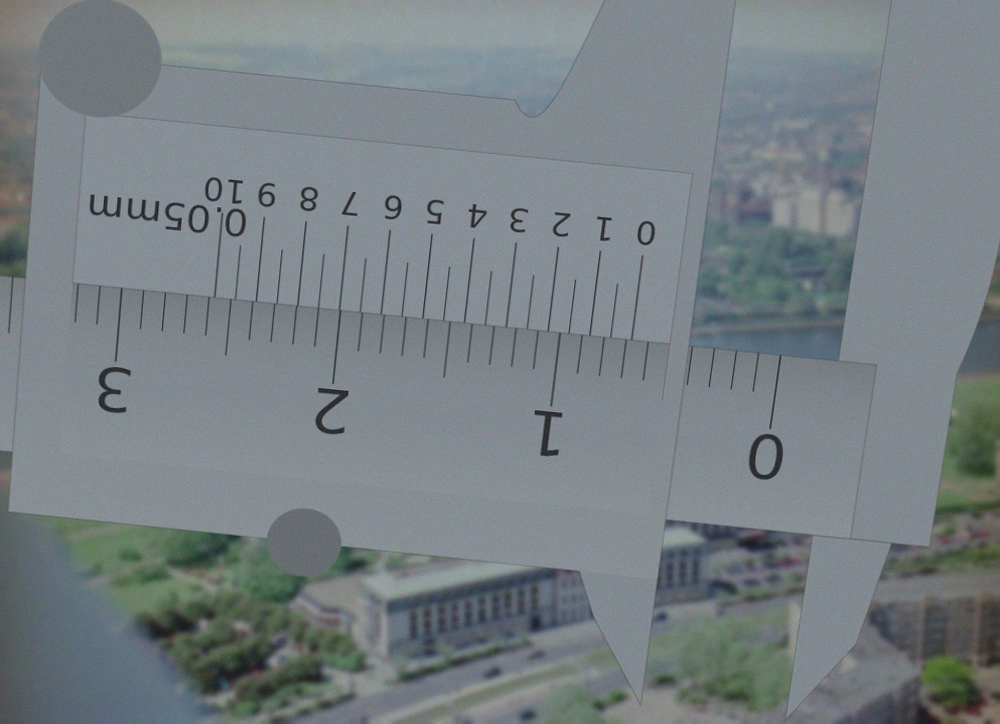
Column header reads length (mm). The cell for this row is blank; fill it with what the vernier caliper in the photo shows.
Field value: 6.75 mm
